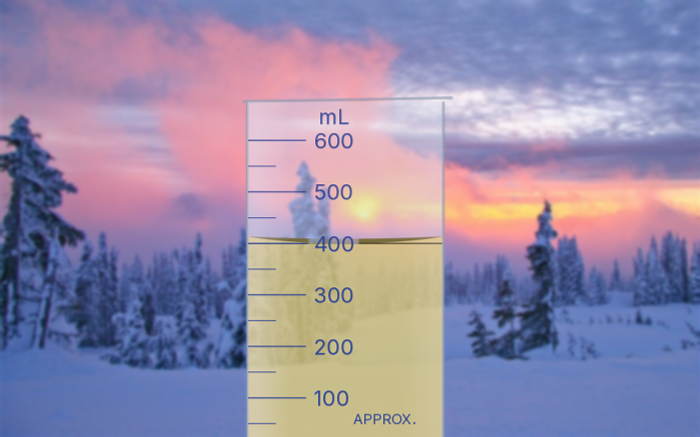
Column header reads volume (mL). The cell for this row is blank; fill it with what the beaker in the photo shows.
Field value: 400 mL
